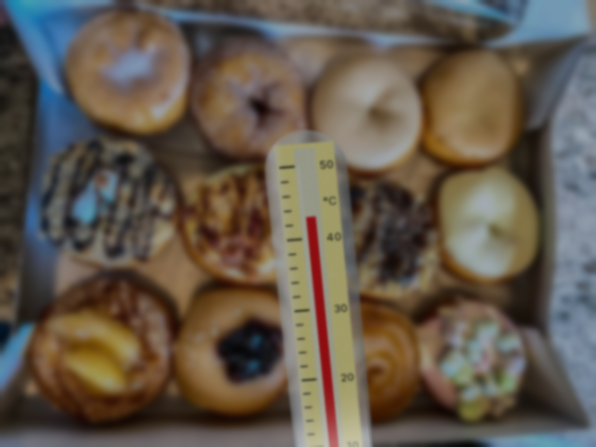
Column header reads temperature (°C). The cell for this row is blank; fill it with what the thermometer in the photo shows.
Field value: 43 °C
